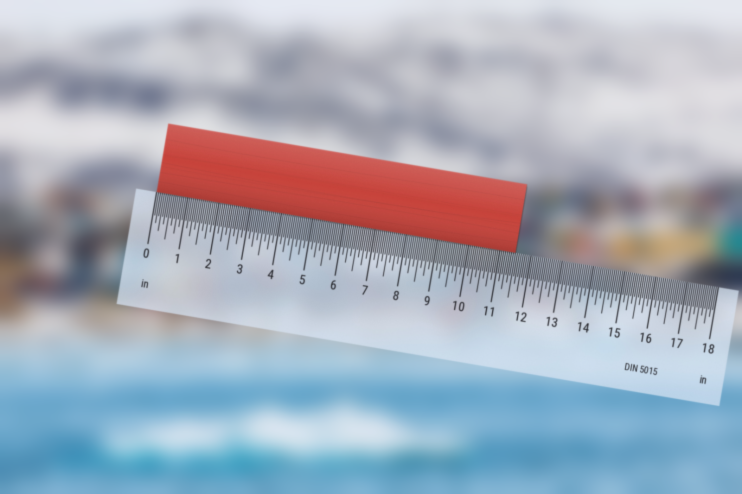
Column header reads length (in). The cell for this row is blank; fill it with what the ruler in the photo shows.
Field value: 11.5 in
